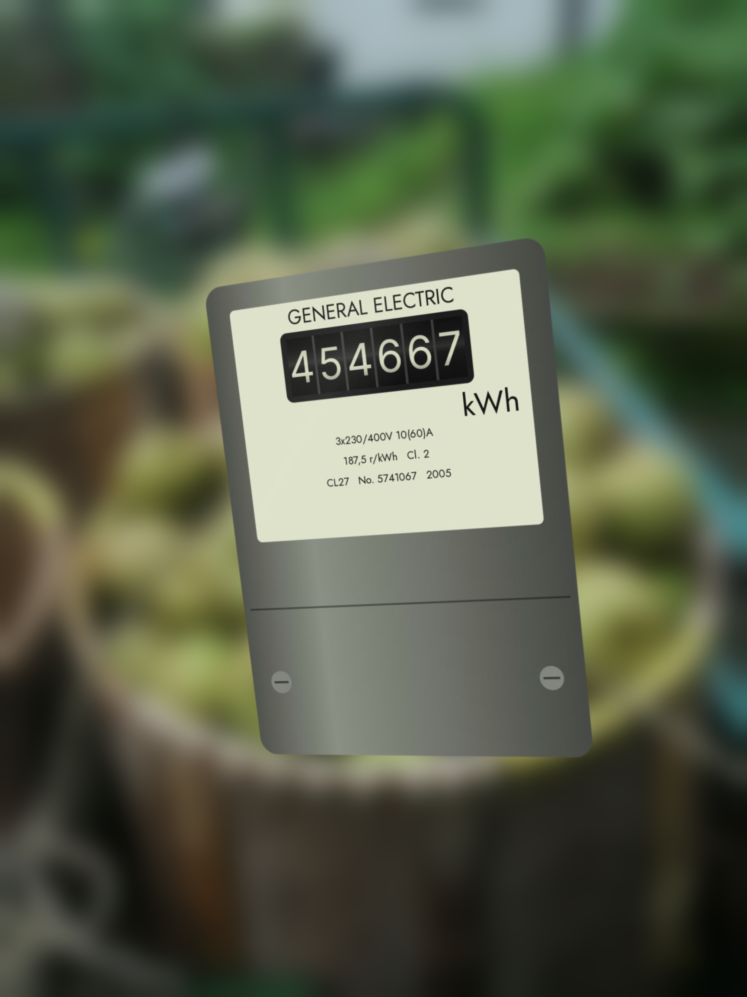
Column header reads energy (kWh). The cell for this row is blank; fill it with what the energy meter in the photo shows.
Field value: 454667 kWh
